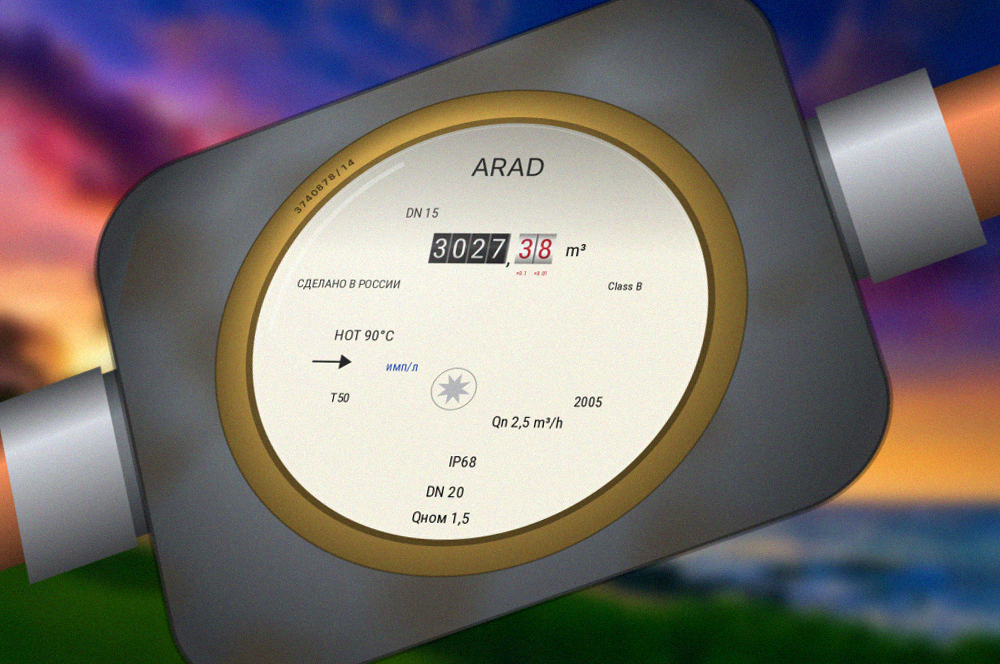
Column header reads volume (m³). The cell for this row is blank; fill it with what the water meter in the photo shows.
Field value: 3027.38 m³
